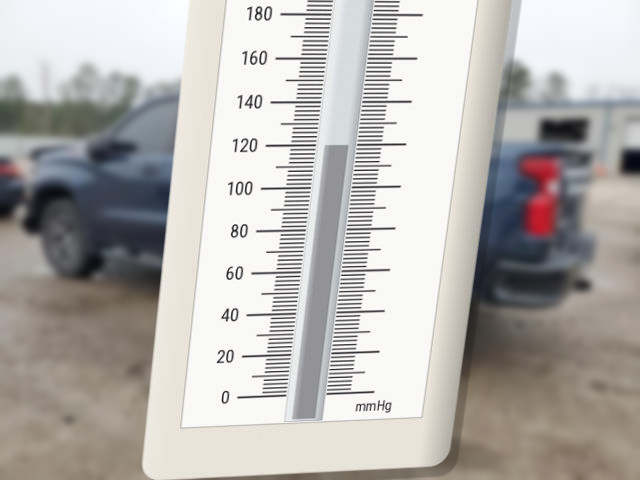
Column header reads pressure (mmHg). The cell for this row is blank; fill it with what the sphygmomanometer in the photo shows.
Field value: 120 mmHg
